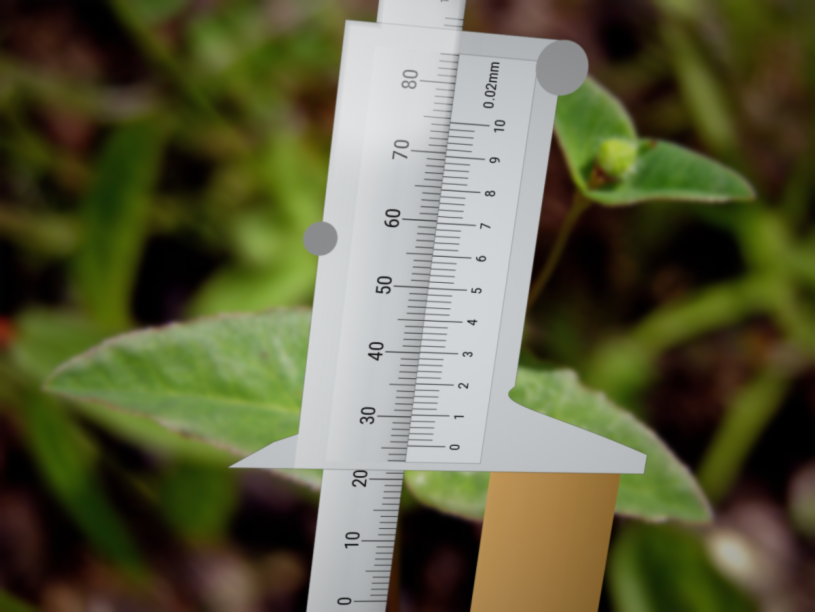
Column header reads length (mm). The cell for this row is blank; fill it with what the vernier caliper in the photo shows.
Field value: 25.4 mm
